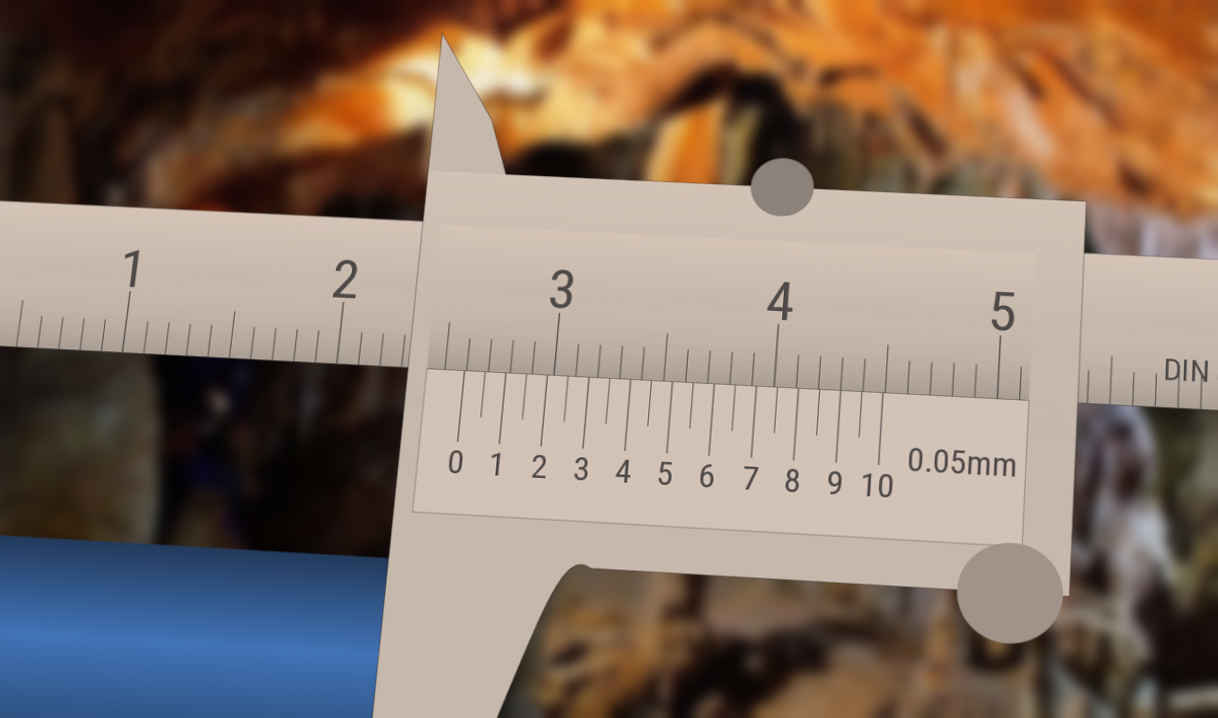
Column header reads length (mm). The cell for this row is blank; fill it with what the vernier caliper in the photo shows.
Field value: 25.9 mm
